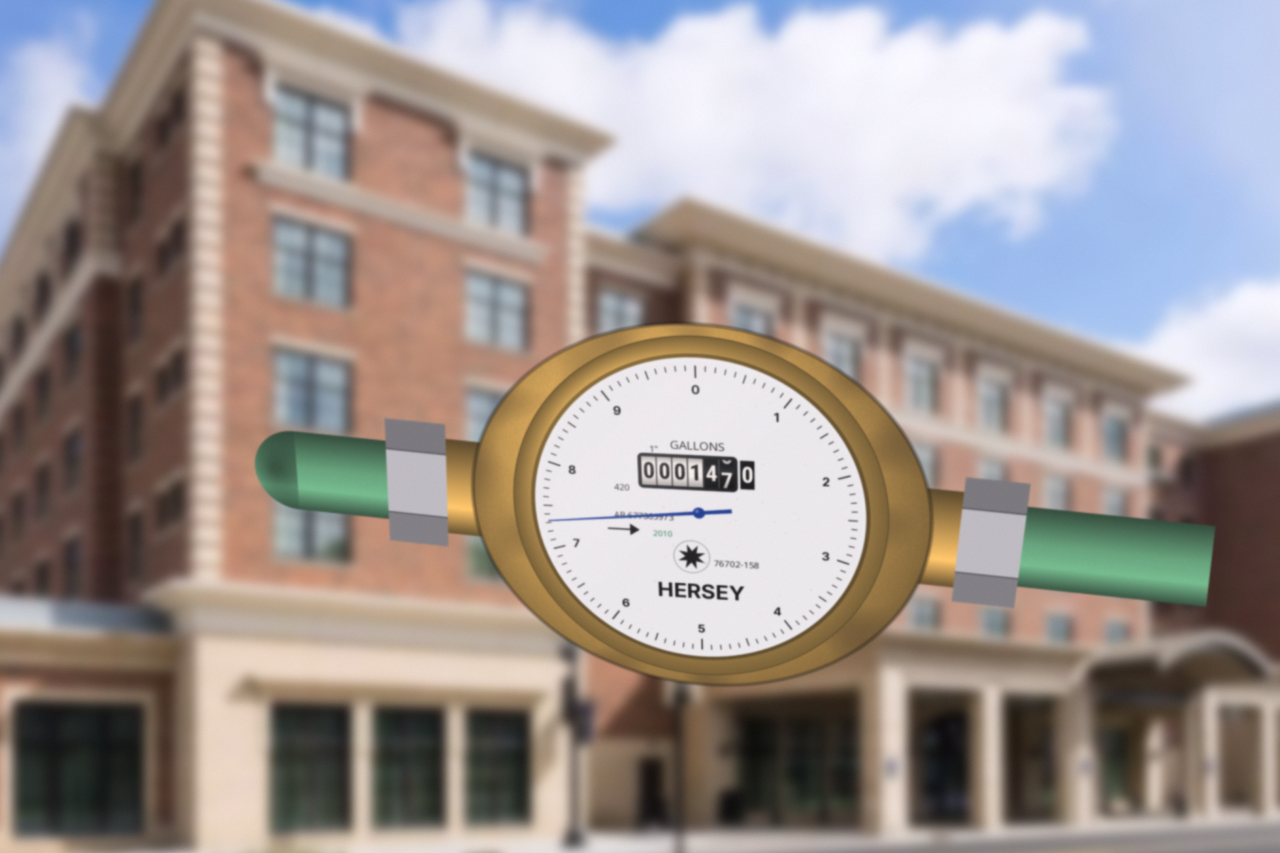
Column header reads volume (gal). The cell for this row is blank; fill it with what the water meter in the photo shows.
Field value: 1467.3 gal
